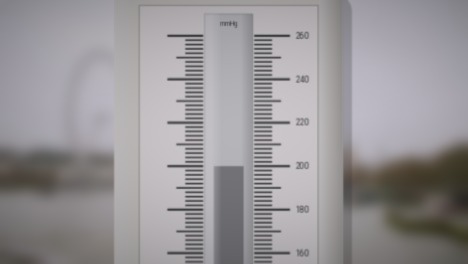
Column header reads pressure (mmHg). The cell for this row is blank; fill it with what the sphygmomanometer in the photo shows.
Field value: 200 mmHg
